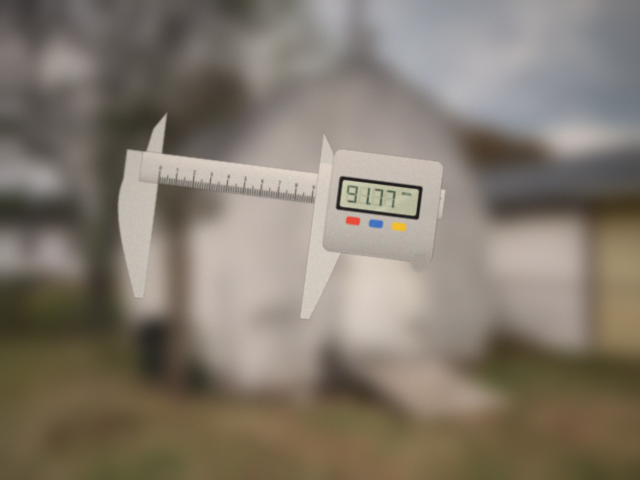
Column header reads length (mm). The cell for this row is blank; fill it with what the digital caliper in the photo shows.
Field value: 91.77 mm
